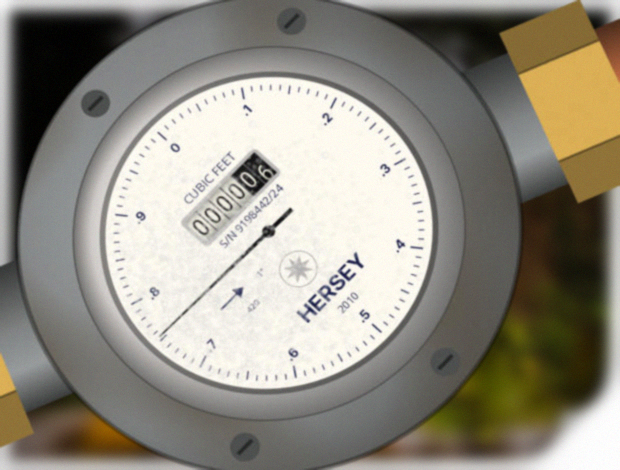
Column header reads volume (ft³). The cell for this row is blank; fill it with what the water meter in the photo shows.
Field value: 5.75 ft³
